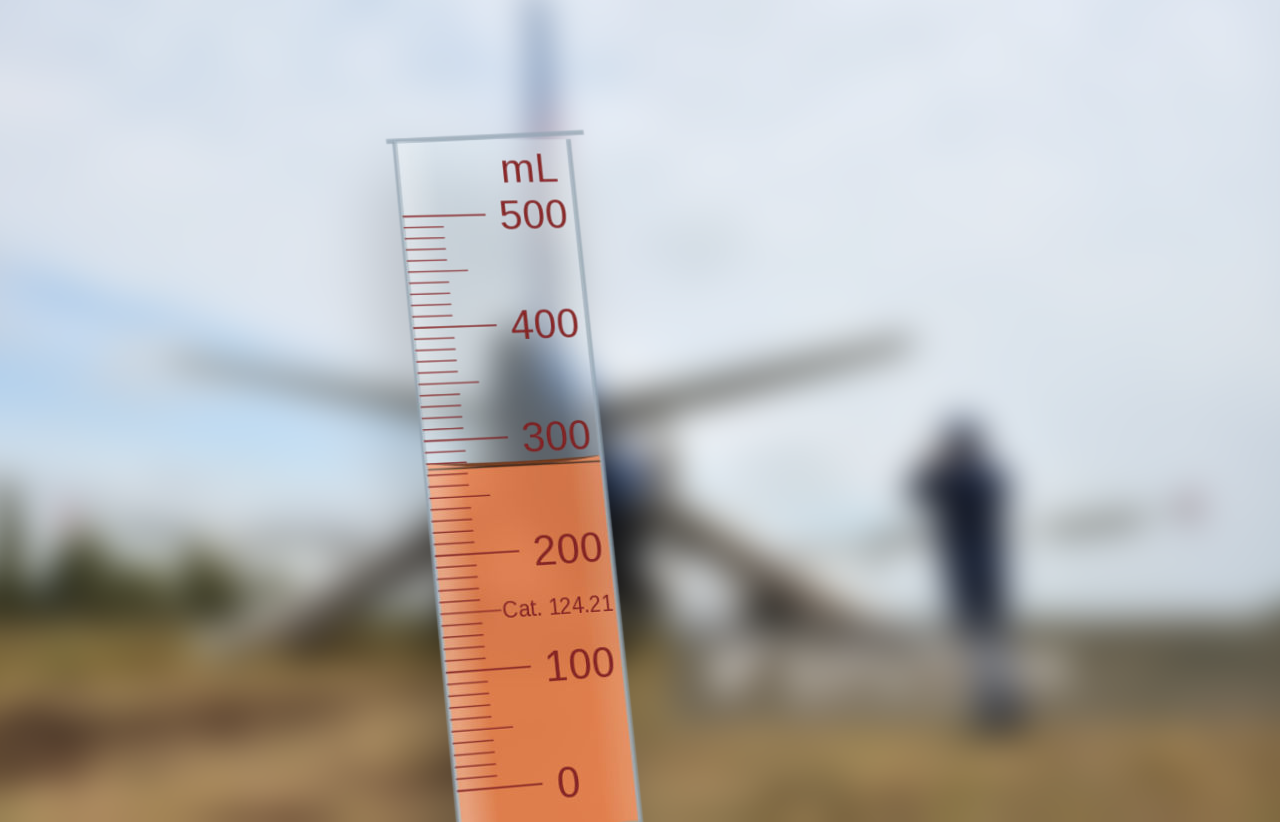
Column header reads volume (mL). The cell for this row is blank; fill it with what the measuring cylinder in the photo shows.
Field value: 275 mL
